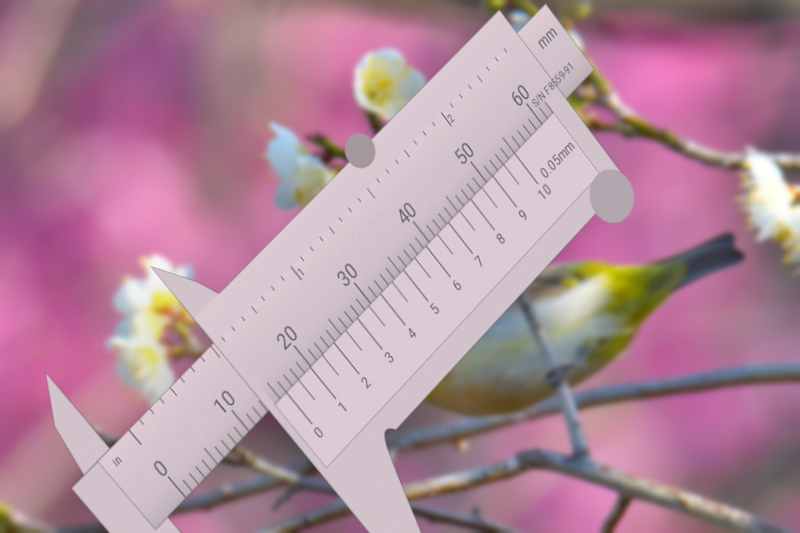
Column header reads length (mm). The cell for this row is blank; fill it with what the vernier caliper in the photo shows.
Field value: 16.0 mm
